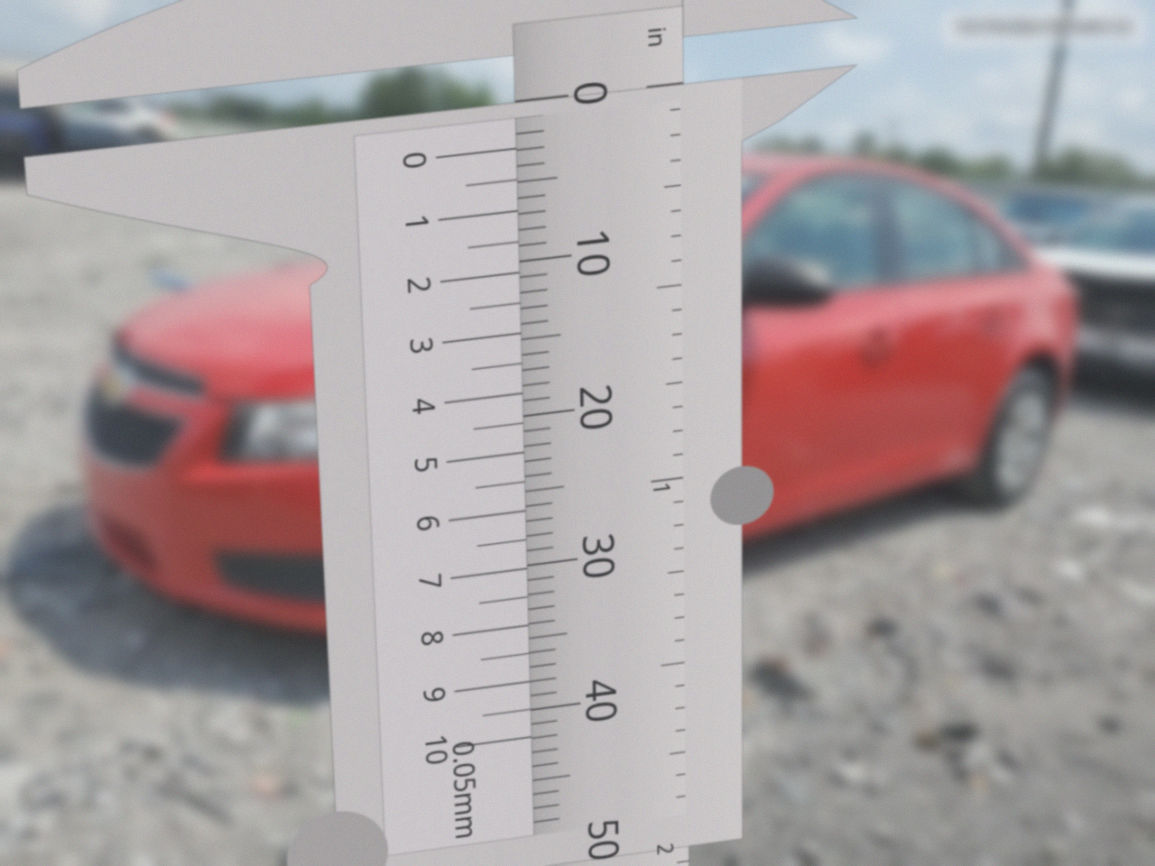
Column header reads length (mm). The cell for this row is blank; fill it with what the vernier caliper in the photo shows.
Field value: 2.9 mm
